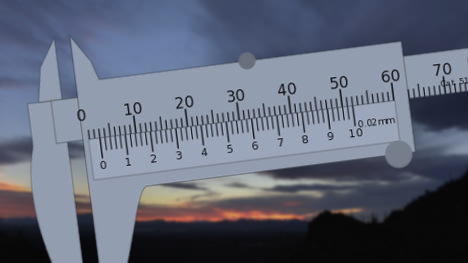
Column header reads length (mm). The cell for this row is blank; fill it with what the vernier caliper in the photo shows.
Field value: 3.0 mm
